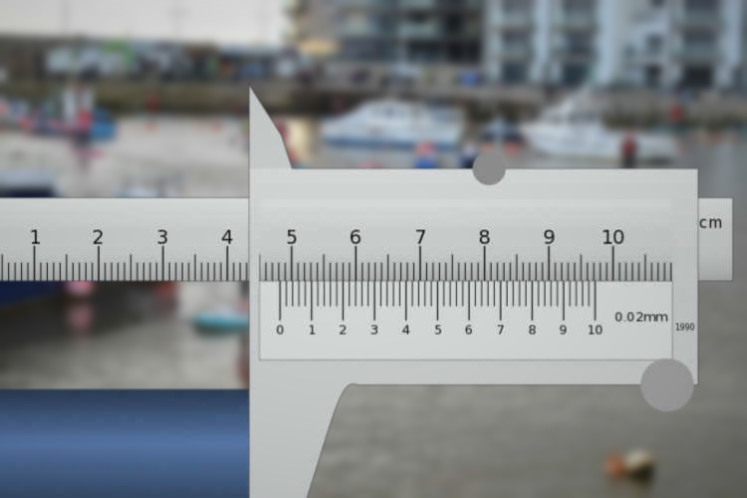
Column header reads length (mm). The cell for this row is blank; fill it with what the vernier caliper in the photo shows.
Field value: 48.2 mm
